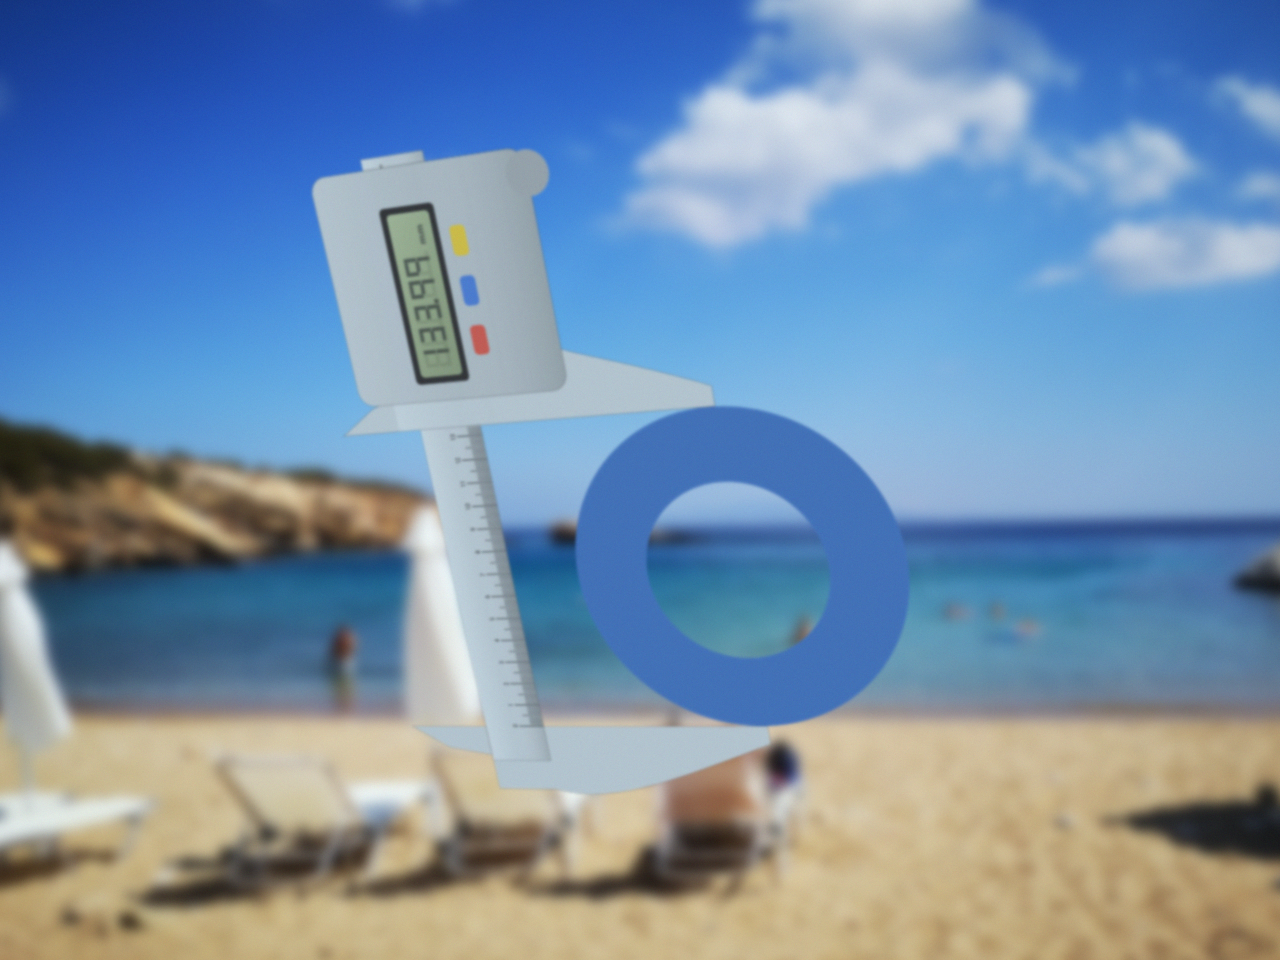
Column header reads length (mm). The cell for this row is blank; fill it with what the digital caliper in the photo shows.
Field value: 133.99 mm
